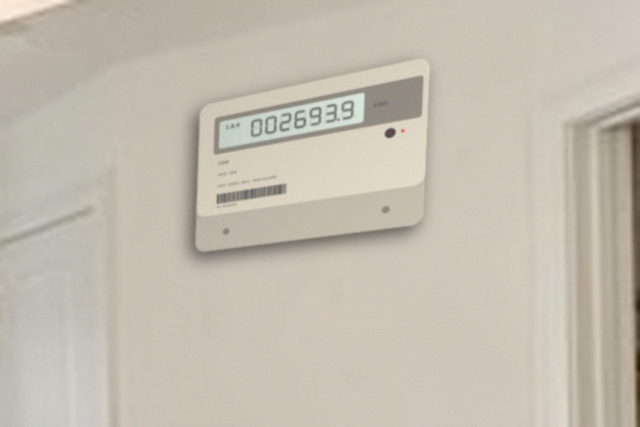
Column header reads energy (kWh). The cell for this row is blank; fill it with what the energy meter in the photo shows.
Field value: 2693.9 kWh
